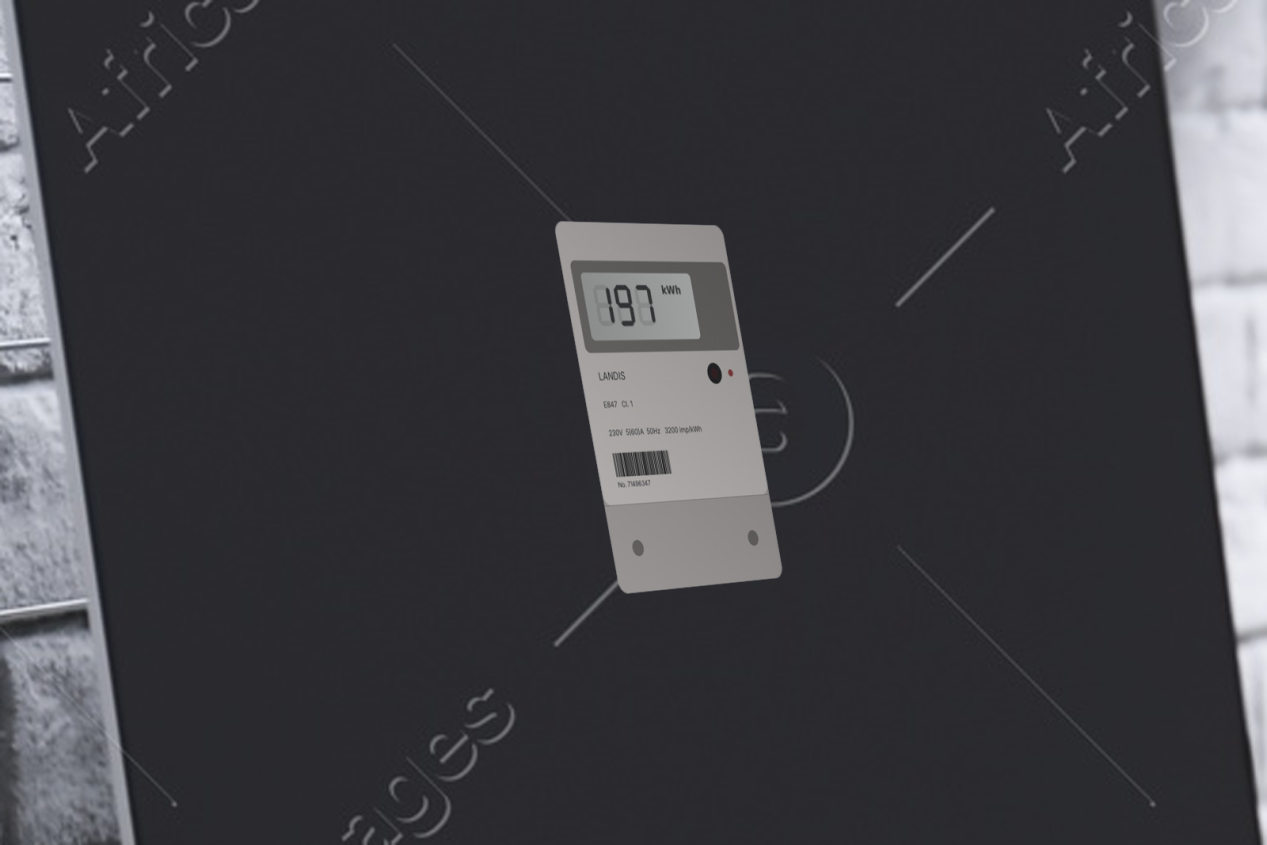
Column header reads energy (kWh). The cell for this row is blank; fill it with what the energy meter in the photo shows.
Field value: 197 kWh
